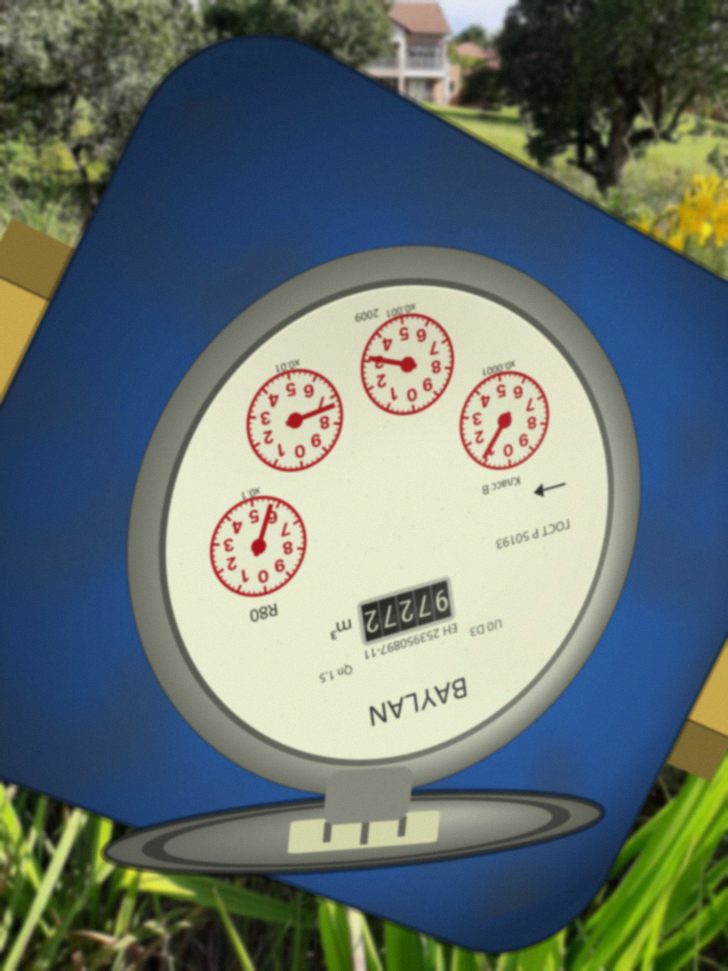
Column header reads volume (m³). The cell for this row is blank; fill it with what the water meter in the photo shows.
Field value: 97272.5731 m³
